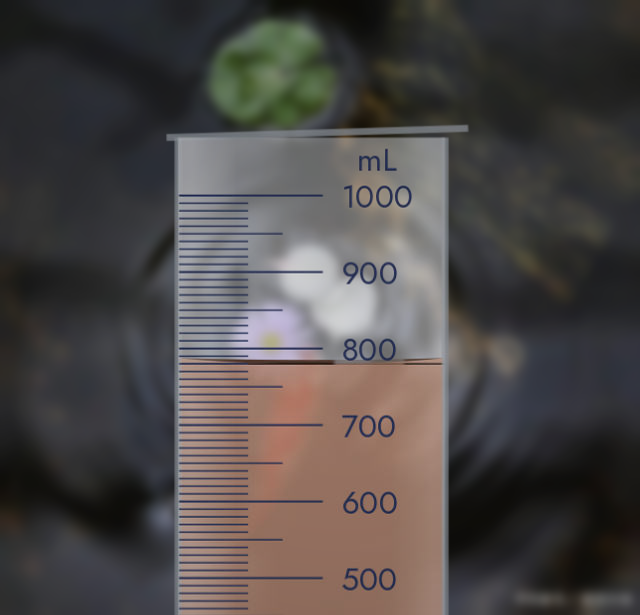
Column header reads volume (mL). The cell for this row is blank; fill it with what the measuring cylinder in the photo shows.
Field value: 780 mL
